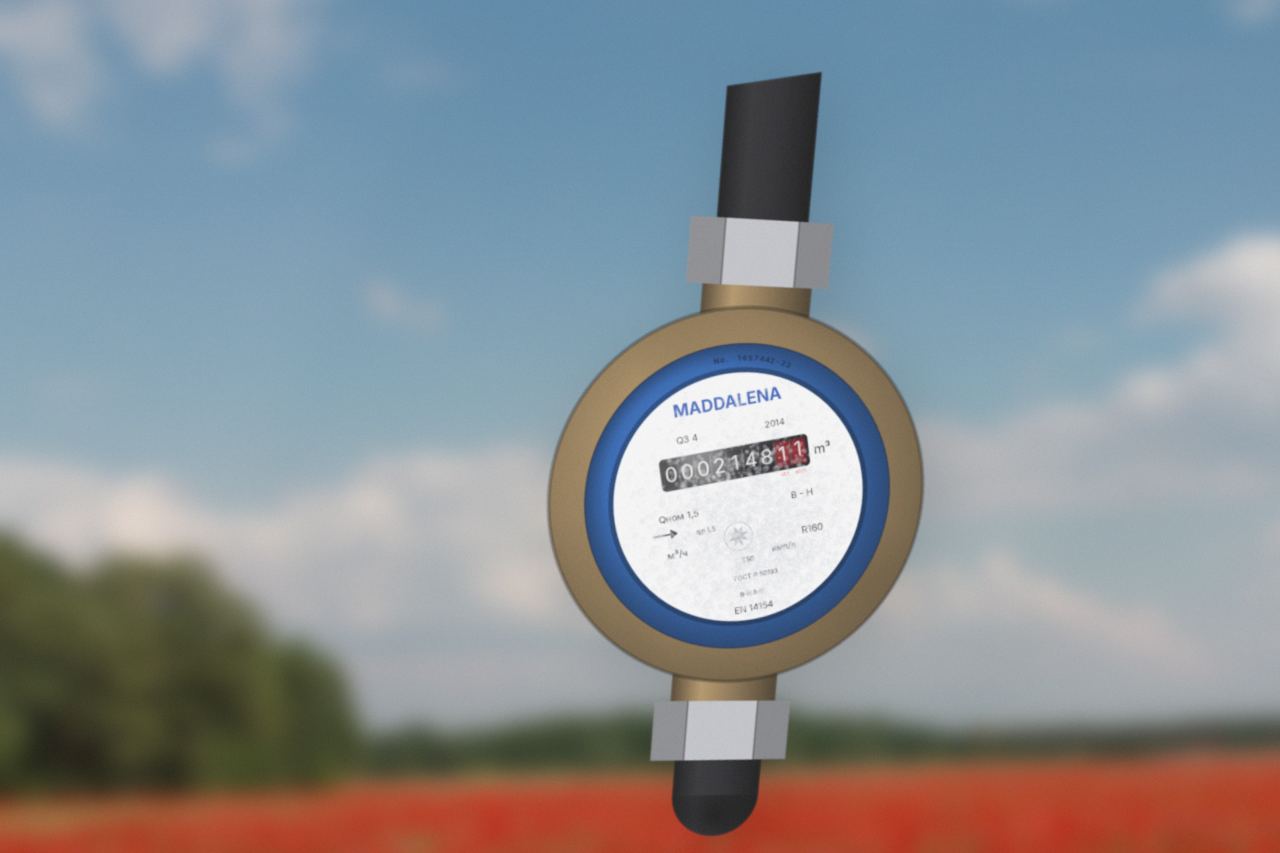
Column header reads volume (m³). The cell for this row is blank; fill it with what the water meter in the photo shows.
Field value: 2148.11 m³
